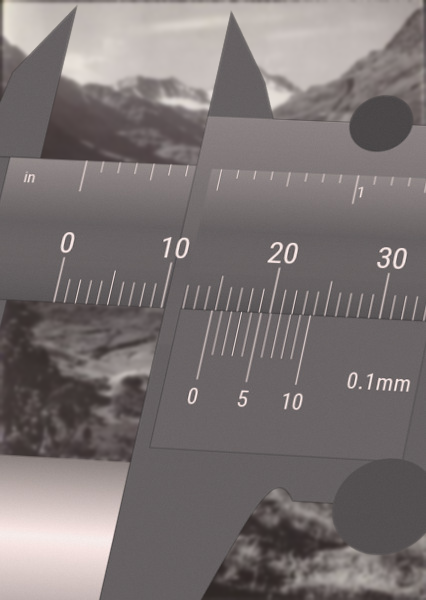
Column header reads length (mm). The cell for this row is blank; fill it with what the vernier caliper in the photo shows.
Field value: 14.7 mm
